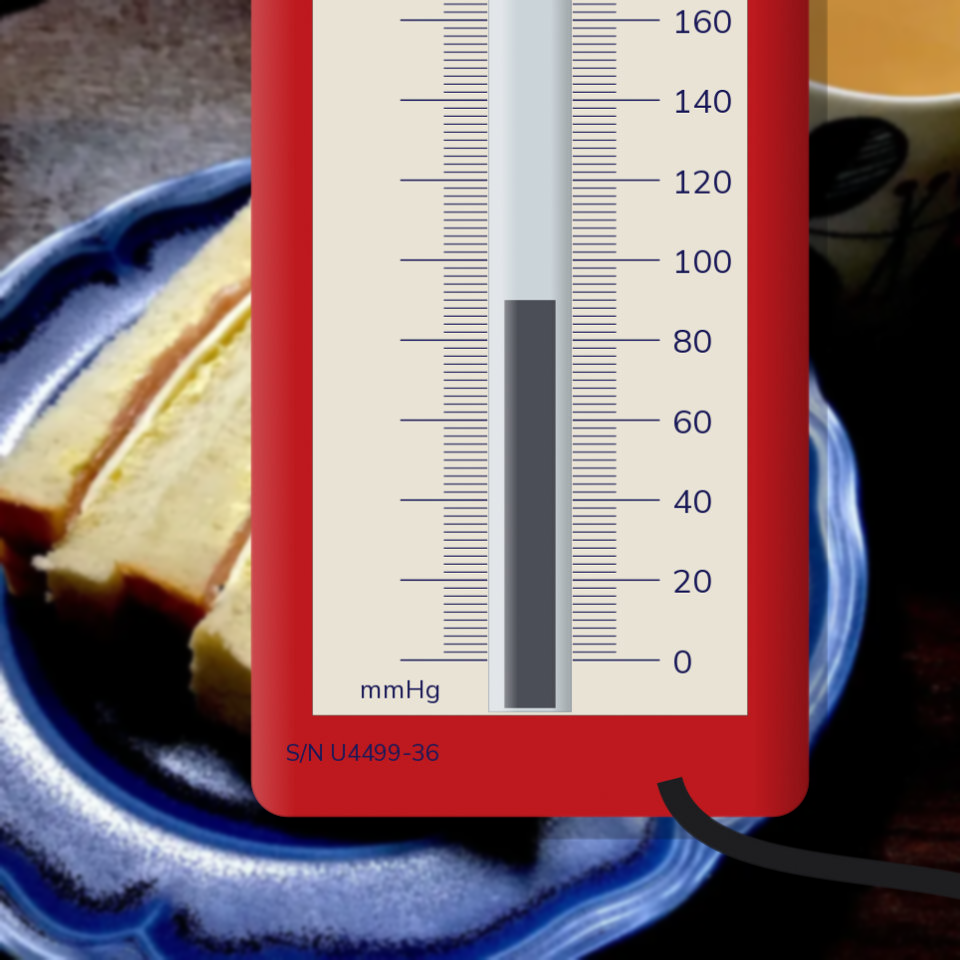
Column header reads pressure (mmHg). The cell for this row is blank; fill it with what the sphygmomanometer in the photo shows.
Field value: 90 mmHg
